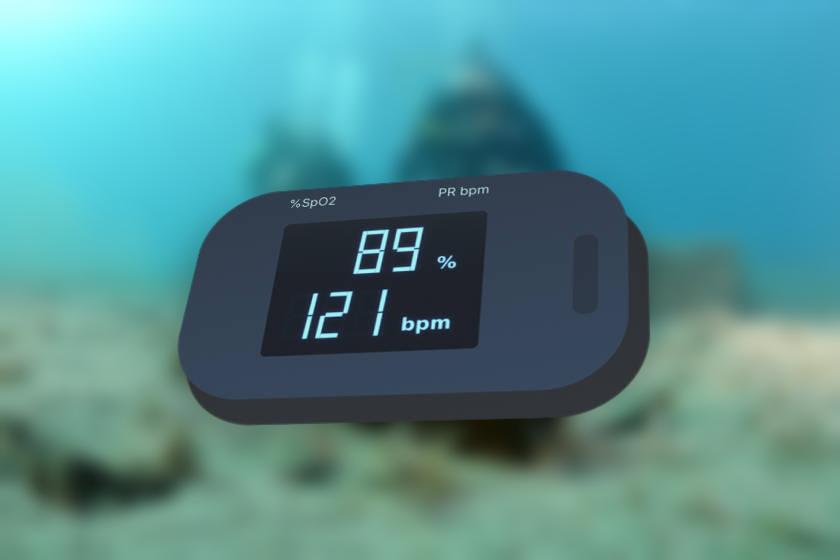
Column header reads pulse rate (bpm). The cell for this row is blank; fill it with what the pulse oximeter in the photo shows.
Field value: 121 bpm
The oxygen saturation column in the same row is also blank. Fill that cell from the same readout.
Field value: 89 %
